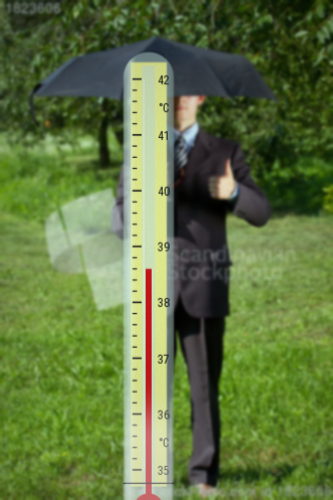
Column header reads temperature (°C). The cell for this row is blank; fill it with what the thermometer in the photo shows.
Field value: 38.6 °C
